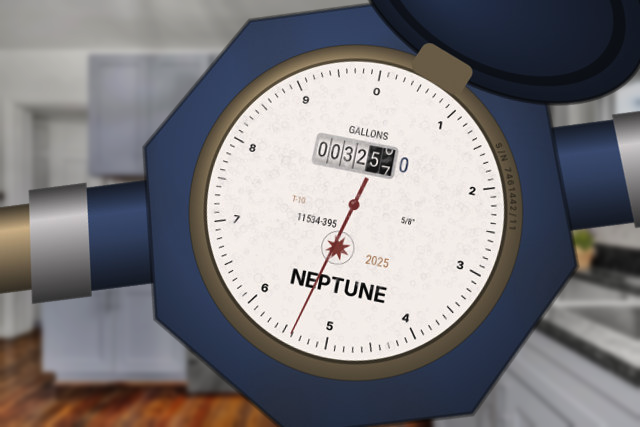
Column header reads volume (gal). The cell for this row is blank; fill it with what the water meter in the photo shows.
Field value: 32565.4 gal
